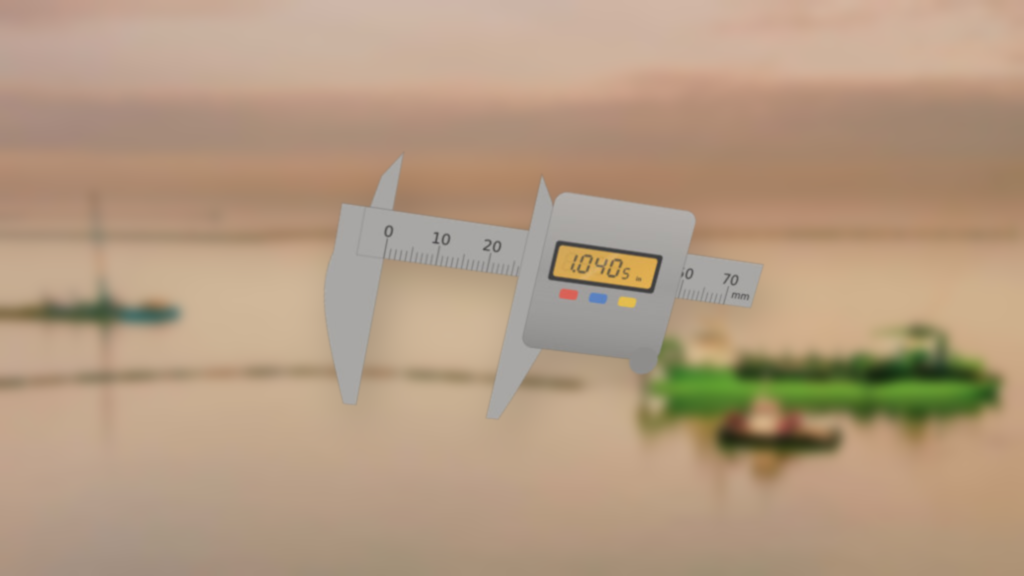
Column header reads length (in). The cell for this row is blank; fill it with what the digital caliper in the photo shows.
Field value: 1.0405 in
